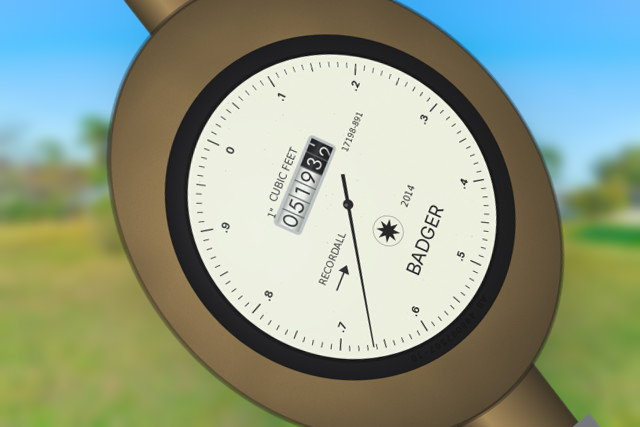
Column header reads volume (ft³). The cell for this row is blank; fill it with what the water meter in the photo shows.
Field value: 51931.66 ft³
